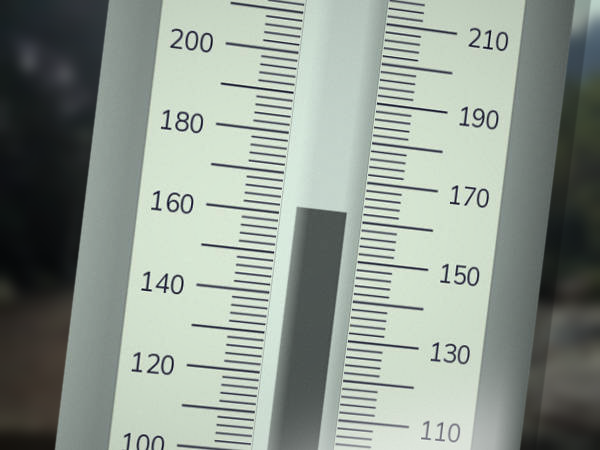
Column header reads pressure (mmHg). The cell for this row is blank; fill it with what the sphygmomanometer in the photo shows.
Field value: 162 mmHg
